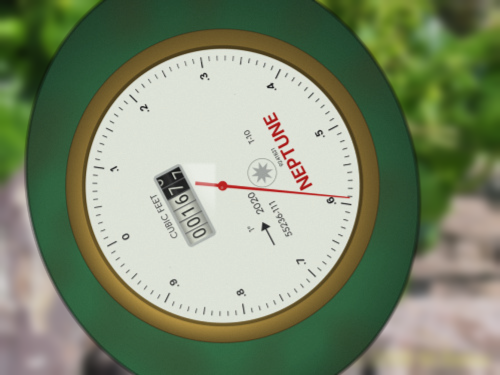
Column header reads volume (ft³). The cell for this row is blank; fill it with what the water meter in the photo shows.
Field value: 1676.59 ft³
